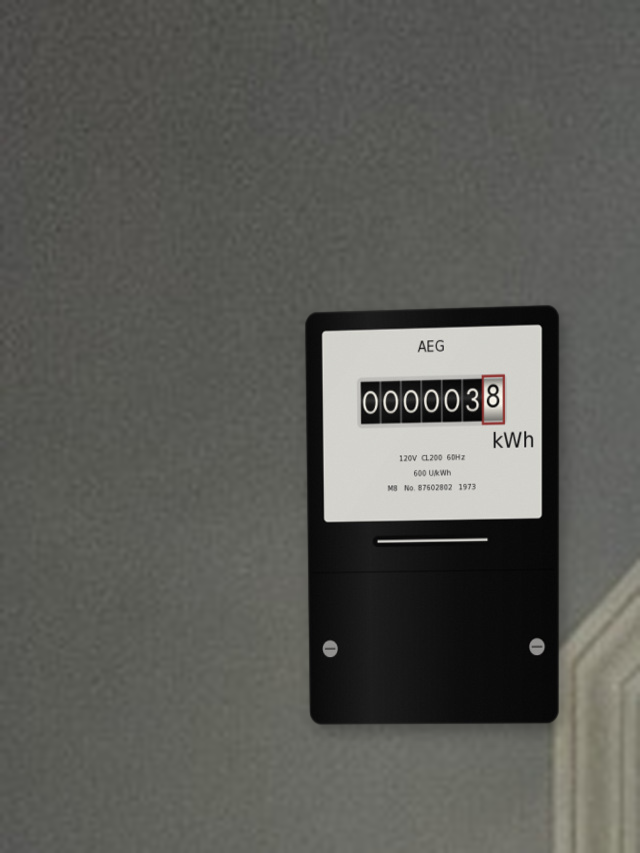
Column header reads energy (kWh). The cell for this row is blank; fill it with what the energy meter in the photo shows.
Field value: 3.8 kWh
